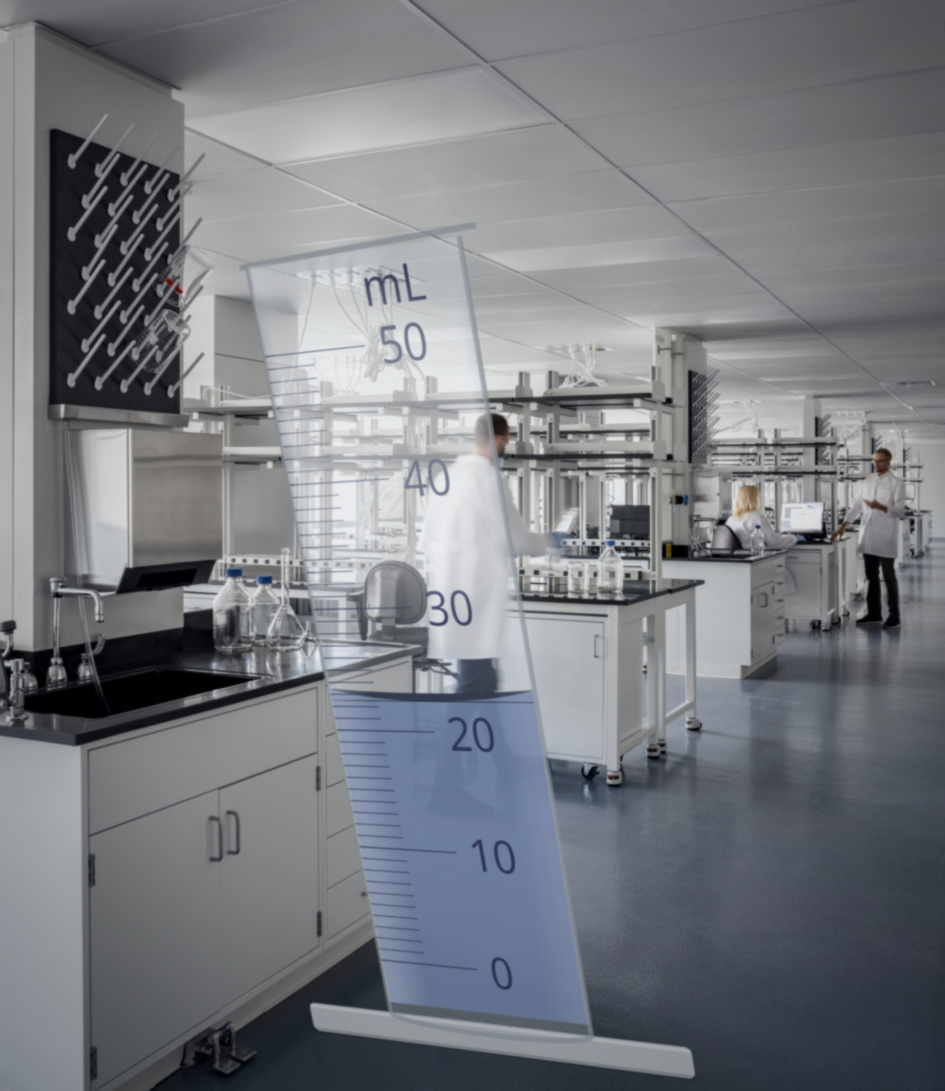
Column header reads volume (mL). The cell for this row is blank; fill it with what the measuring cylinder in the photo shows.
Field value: 22.5 mL
